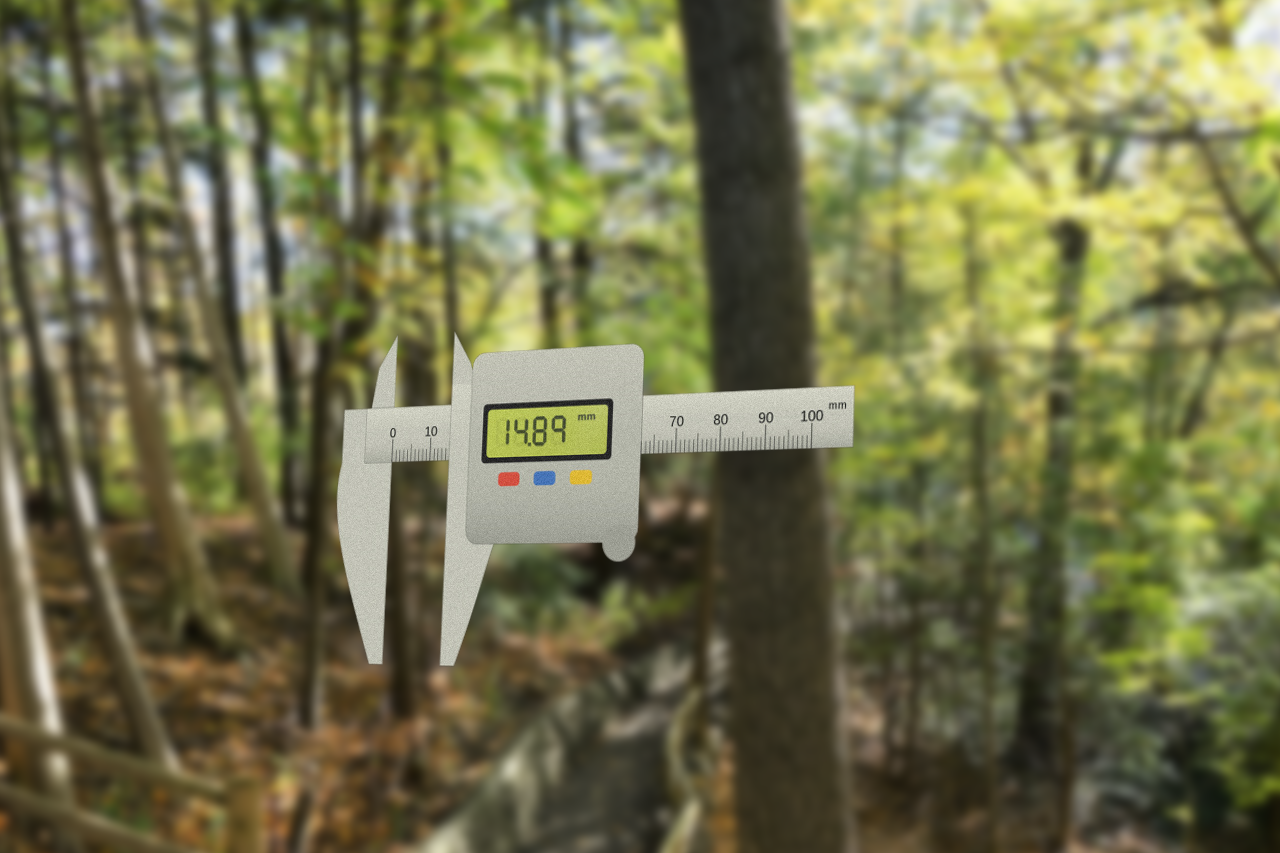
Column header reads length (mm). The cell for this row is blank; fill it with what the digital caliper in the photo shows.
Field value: 14.89 mm
